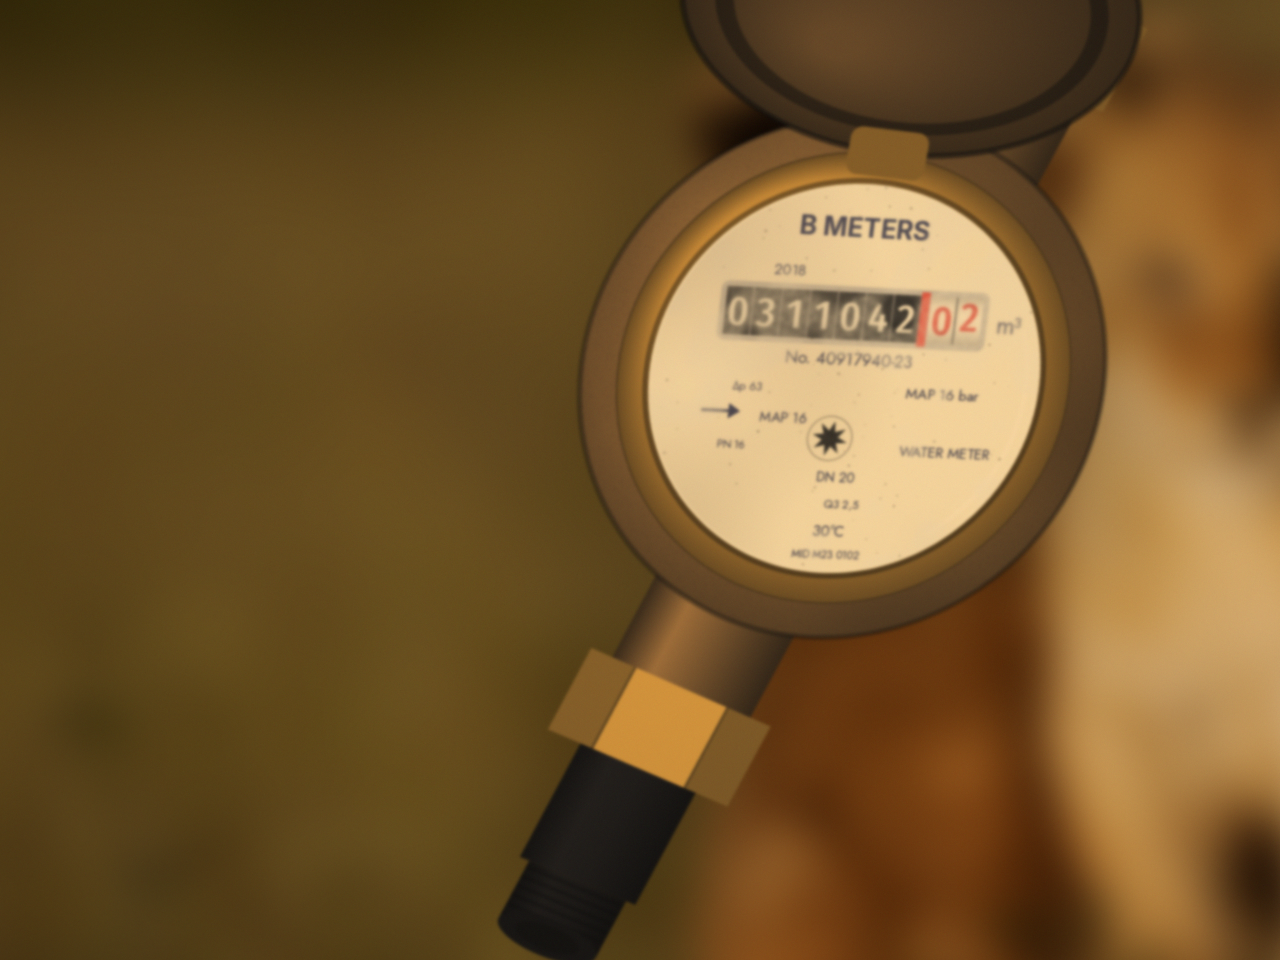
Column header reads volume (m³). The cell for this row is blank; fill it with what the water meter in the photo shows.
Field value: 311042.02 m³
